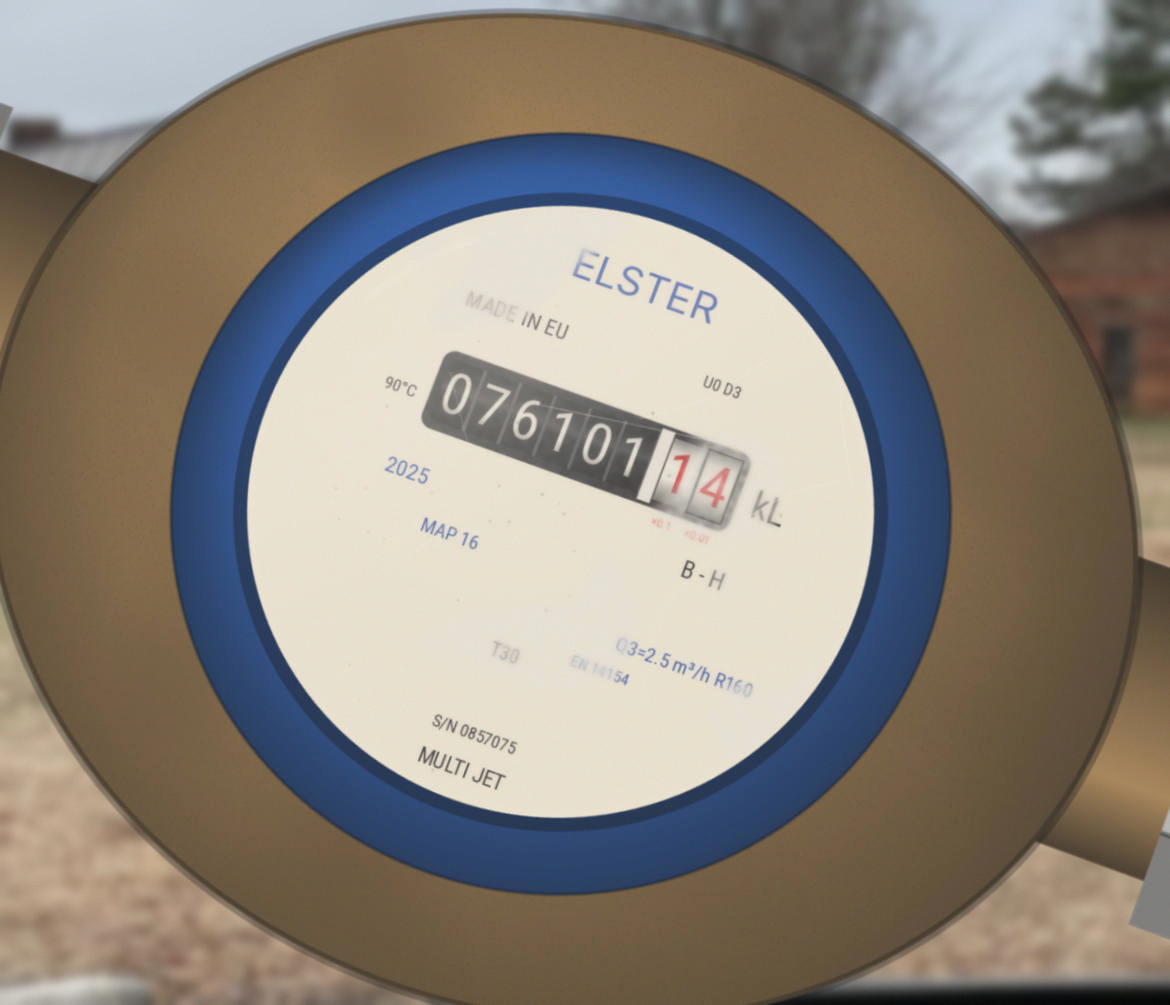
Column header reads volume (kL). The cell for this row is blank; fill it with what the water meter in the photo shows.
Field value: 76101.14 kL
